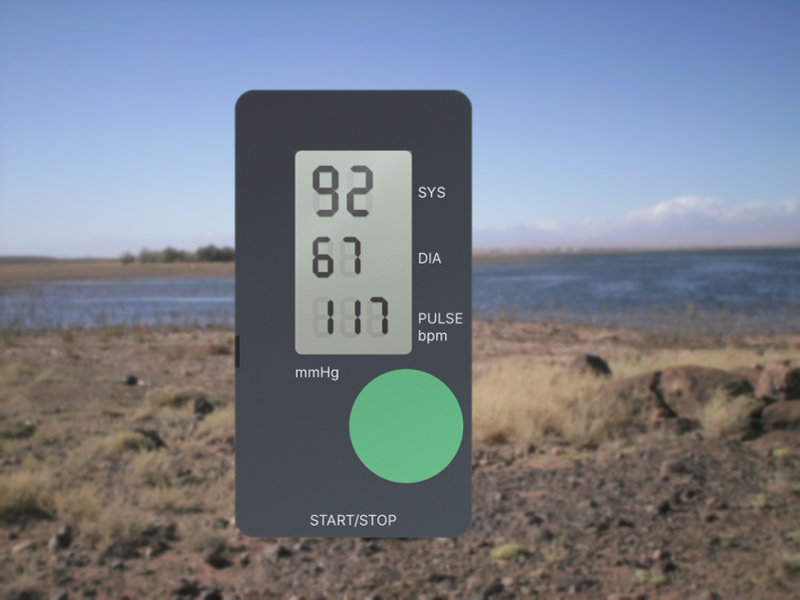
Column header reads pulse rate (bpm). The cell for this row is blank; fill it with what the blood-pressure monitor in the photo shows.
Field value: 117 bpm
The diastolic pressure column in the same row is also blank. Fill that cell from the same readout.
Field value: 67 mmHg
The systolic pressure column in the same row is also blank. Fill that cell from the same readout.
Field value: 92 mmHg
